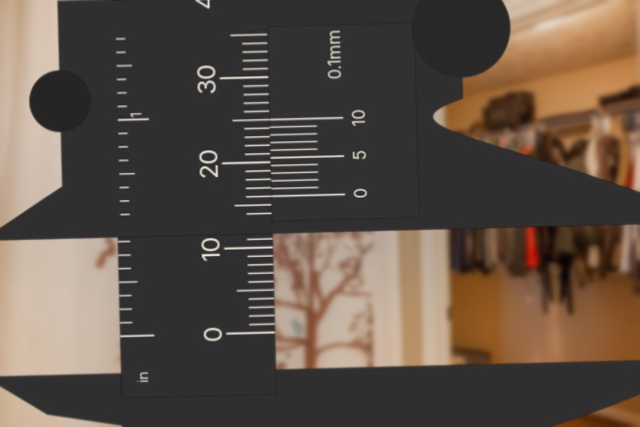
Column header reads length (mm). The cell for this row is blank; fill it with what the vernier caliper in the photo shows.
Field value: 16.0 mm
